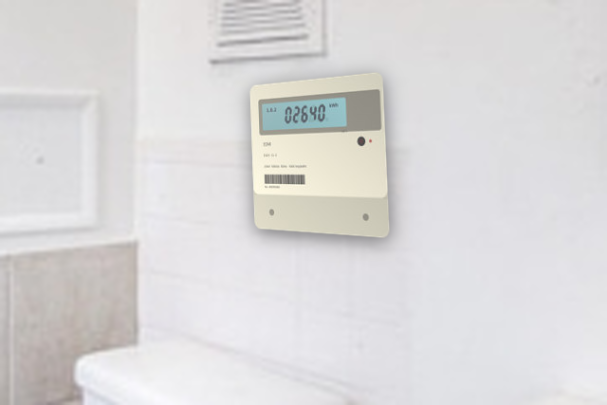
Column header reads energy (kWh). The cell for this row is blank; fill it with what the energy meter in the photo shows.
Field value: 2640 kWh
